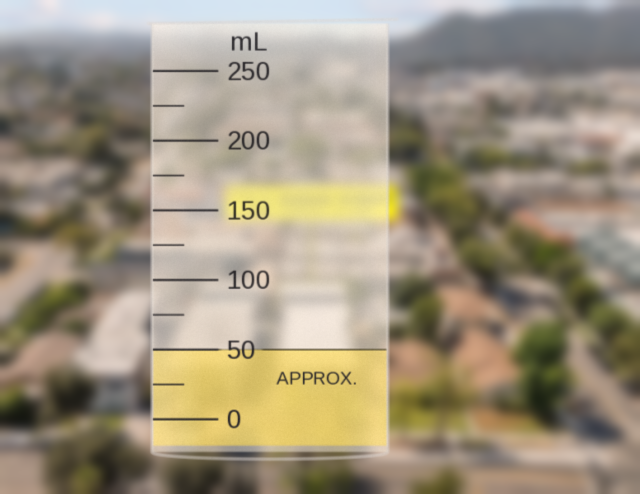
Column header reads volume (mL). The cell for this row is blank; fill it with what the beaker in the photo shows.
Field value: 50 mL
